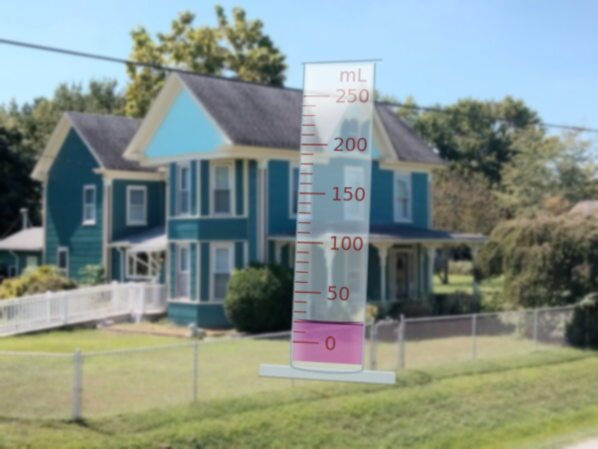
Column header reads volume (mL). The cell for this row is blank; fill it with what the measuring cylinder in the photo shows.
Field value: 20 mL
